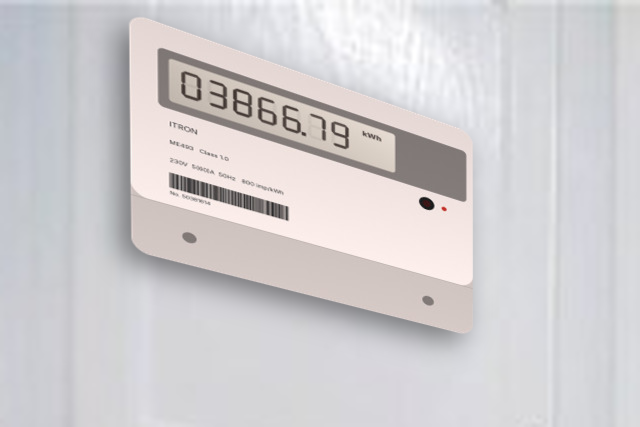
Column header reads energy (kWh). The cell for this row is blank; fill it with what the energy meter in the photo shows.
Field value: 3866.79 kWh
